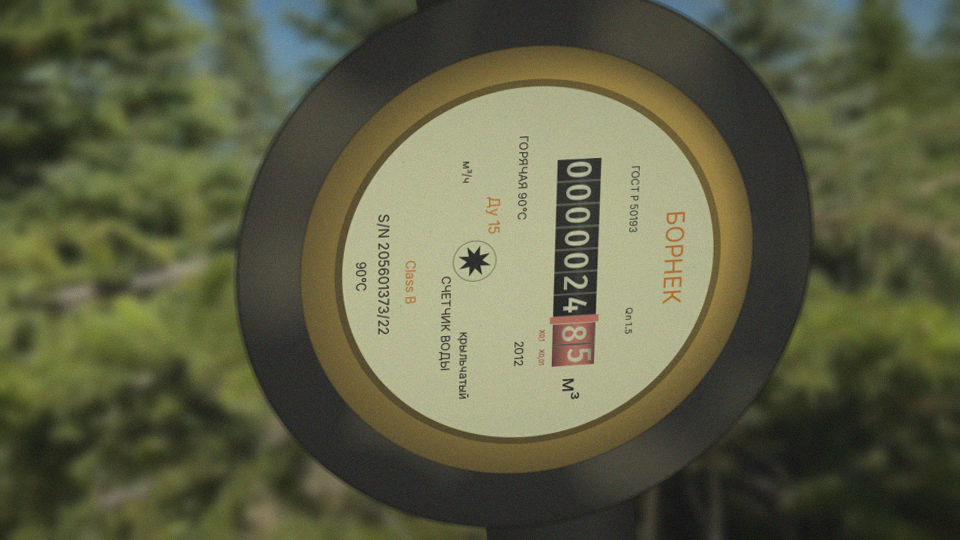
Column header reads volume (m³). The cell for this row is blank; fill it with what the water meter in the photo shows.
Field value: 24.85 m³
